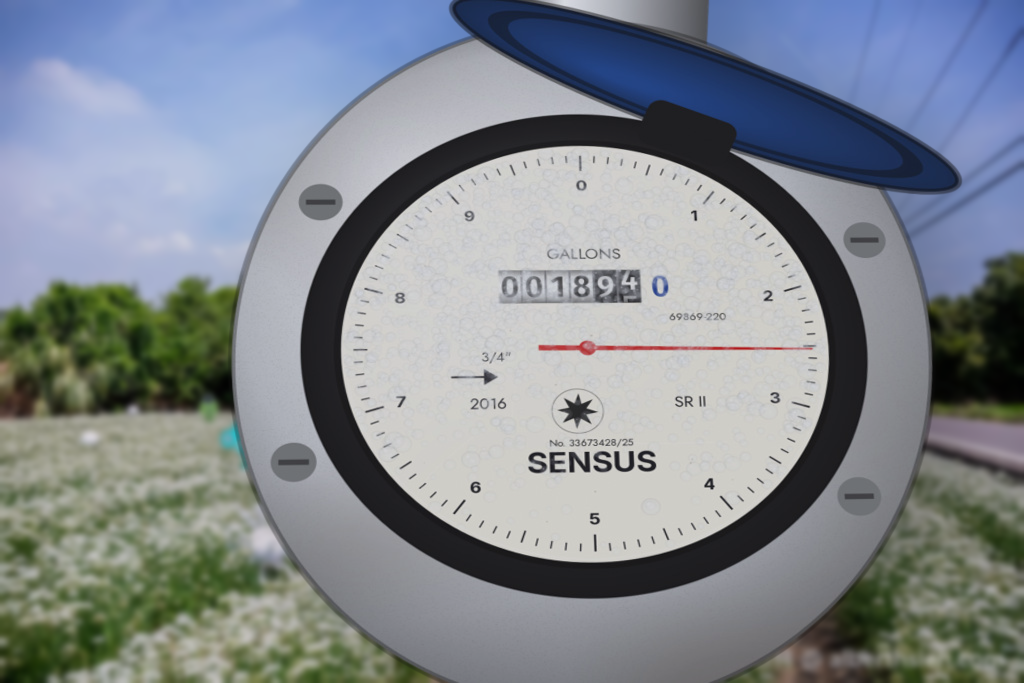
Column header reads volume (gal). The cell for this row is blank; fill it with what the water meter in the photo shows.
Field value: 18942.5 gal
